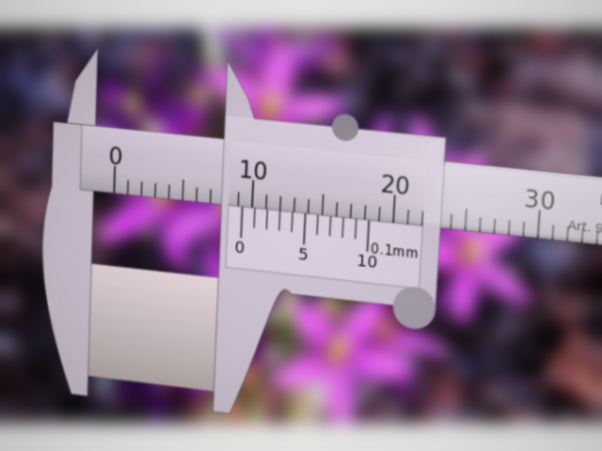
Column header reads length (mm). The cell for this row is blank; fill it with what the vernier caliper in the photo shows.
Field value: 9.3 mm
